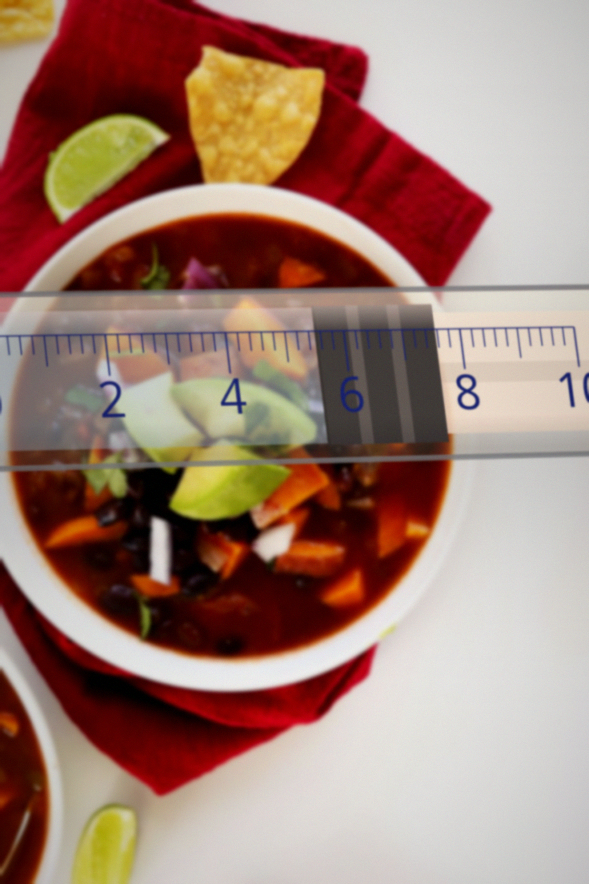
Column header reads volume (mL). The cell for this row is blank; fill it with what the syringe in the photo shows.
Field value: 5.5 mL
